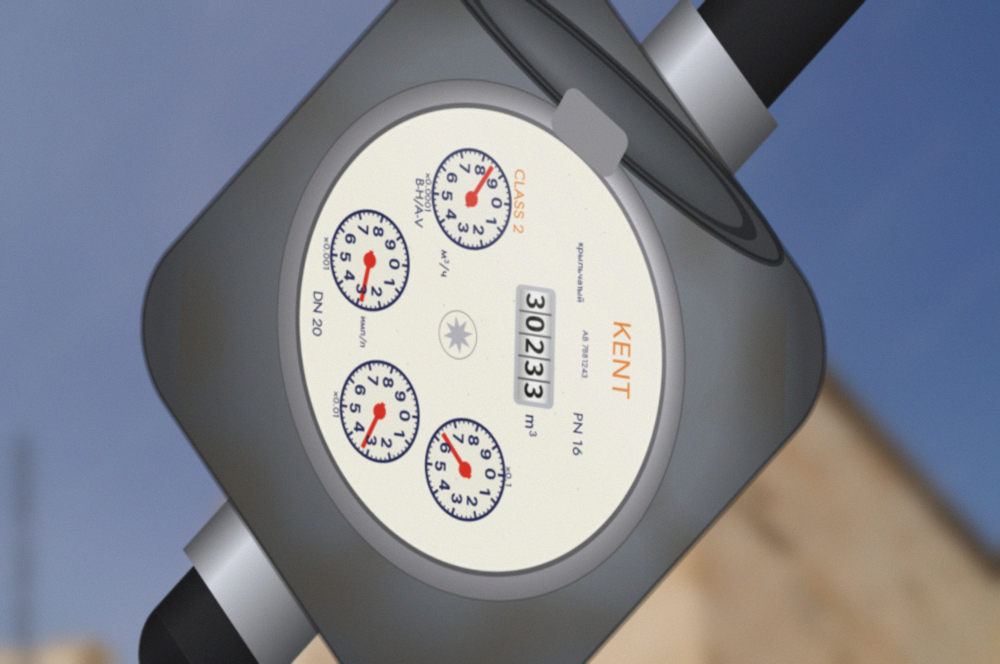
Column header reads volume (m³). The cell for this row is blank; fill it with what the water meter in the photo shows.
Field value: 30233.6328 m³
